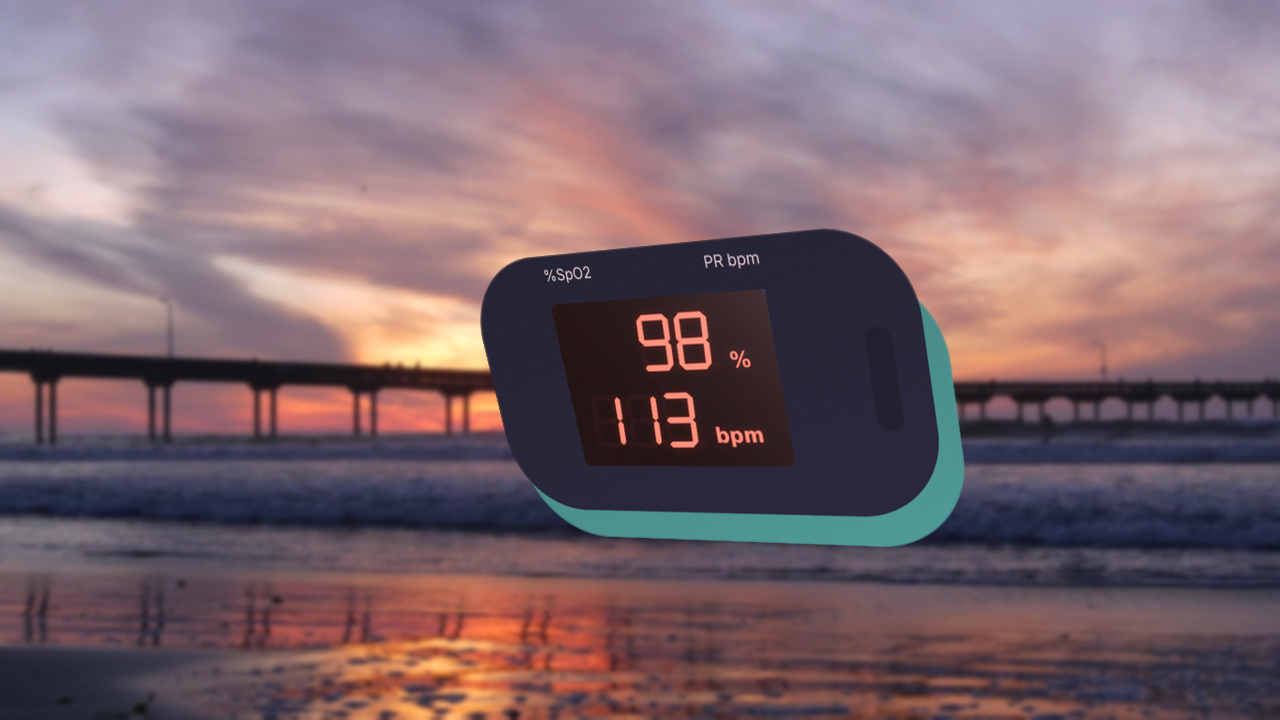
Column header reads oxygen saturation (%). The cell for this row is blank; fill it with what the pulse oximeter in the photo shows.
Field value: 98 %
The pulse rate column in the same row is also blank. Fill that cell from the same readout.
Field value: 113 bpm
